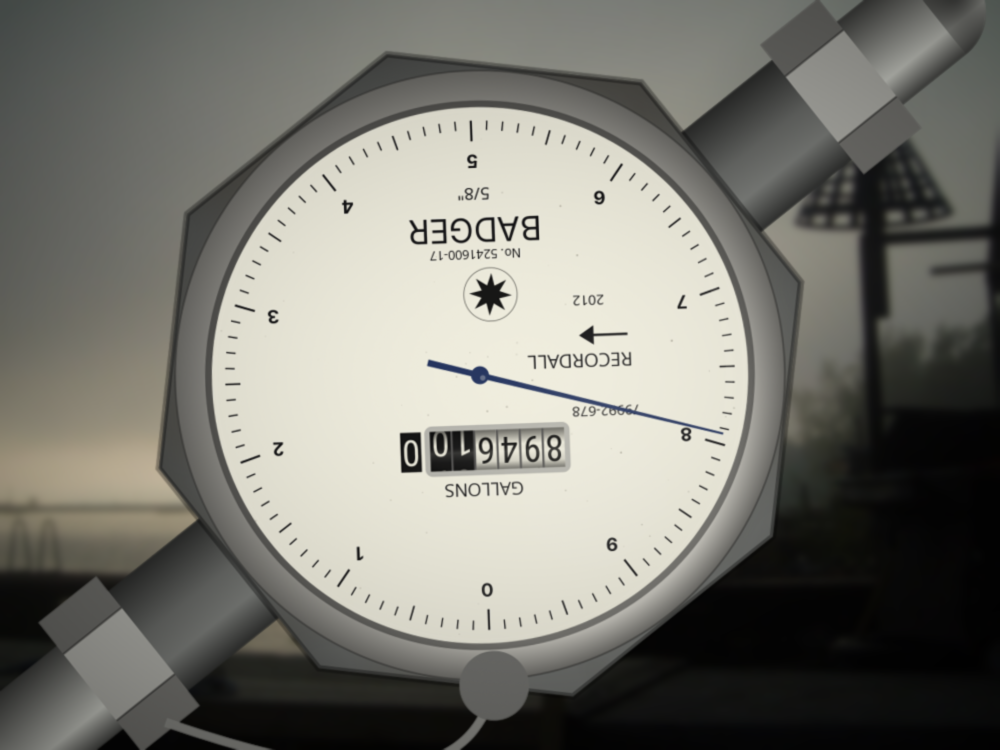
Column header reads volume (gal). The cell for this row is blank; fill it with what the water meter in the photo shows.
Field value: 8946097.9 gal
